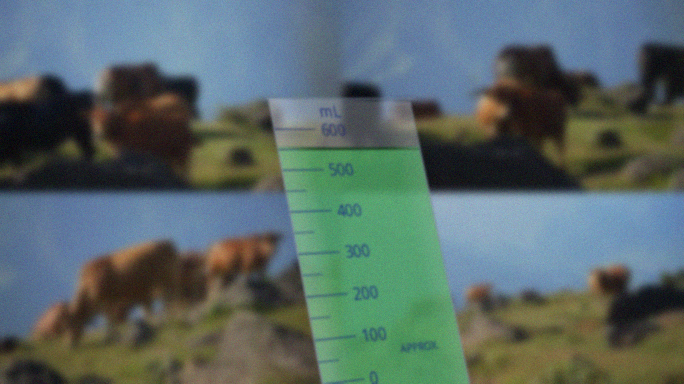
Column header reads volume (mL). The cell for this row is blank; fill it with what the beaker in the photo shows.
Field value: 550 mL
